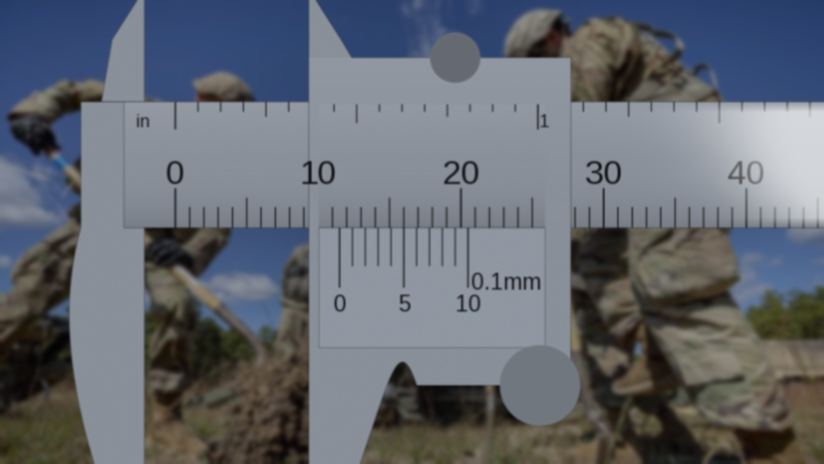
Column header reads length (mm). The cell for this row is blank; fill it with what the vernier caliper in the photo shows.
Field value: 11.5 mm
